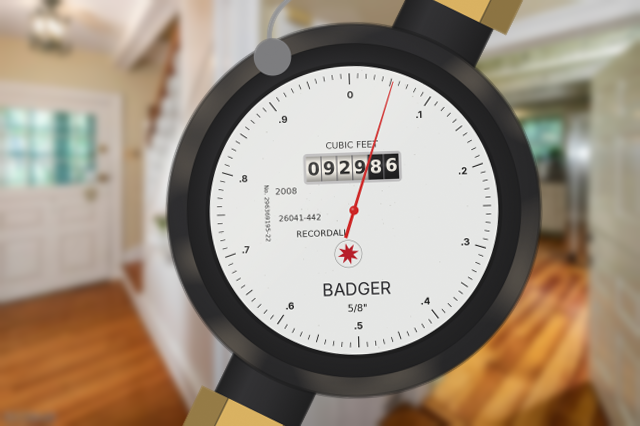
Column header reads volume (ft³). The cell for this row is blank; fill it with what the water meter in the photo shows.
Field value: 92986.05 ft³
